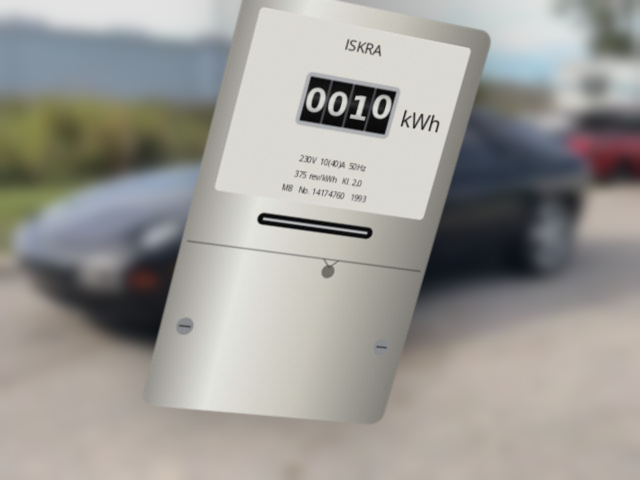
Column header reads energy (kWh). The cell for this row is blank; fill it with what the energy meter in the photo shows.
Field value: 10 kWh
